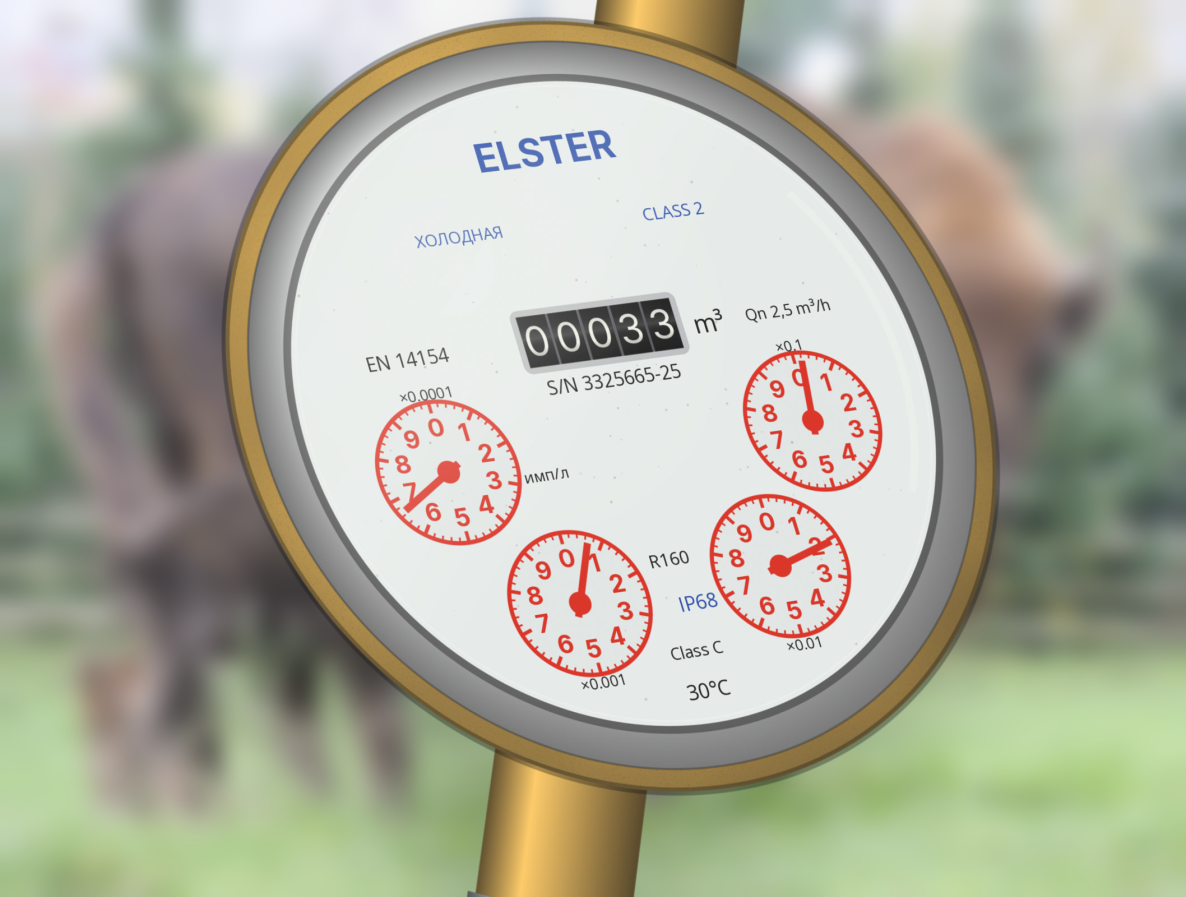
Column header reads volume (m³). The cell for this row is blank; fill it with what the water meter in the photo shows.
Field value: 33.0206 m³
